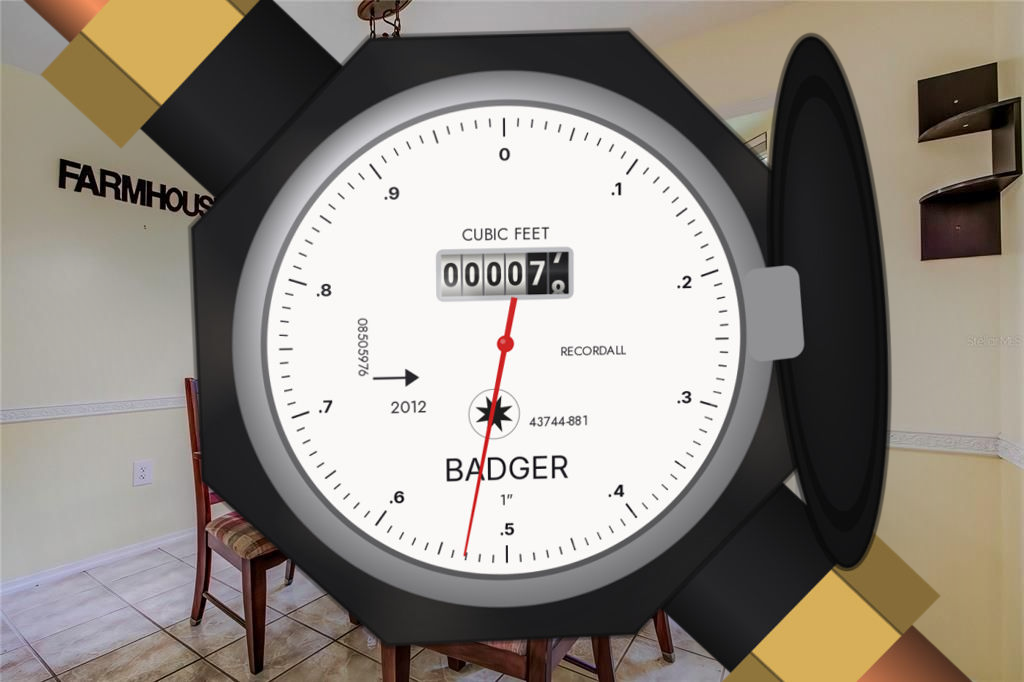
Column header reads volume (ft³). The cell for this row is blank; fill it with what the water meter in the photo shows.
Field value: 77.53 ft³
